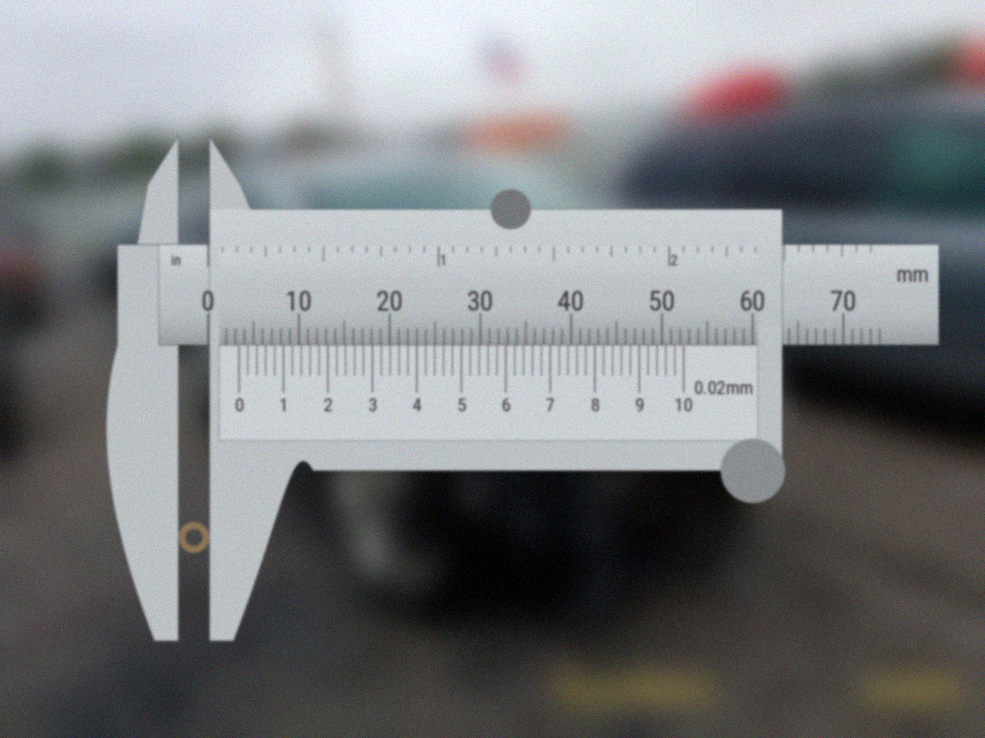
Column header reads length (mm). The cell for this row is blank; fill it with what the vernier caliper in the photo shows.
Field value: 3.4 mm
